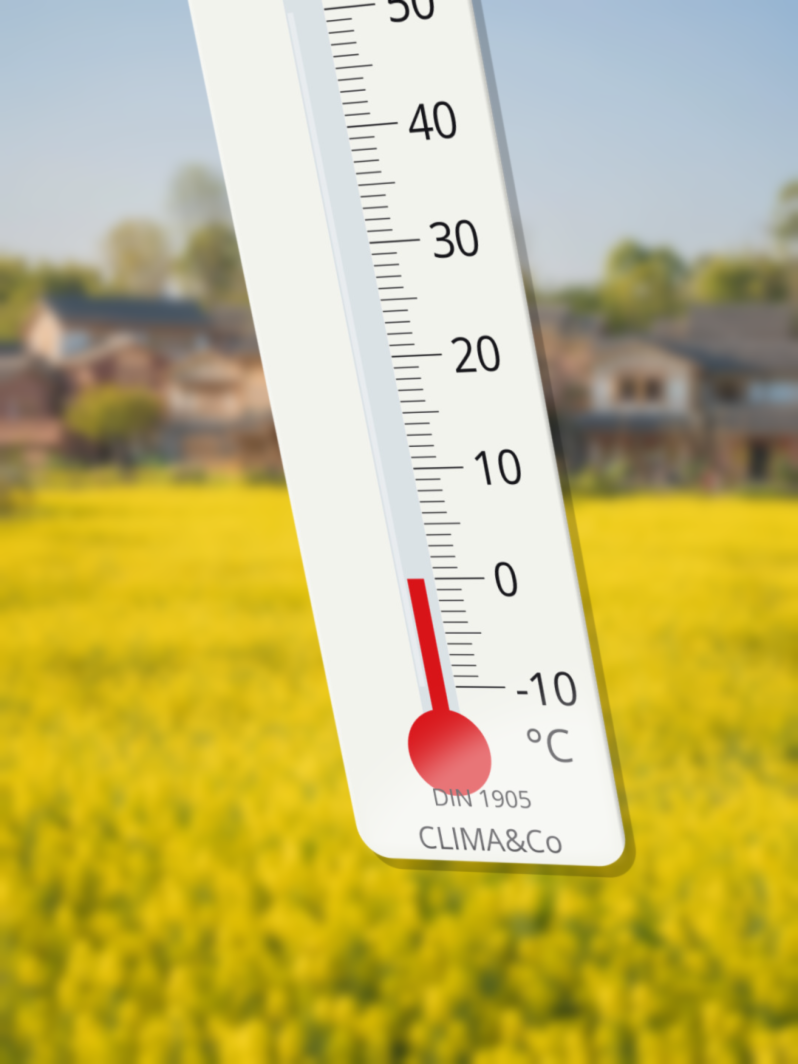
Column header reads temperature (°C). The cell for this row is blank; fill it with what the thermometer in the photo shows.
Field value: 0 °C
